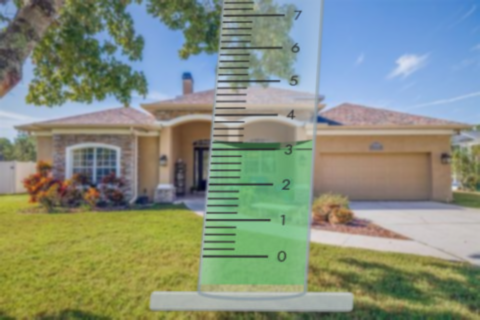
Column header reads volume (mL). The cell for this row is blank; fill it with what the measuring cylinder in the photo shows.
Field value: 3 mL
